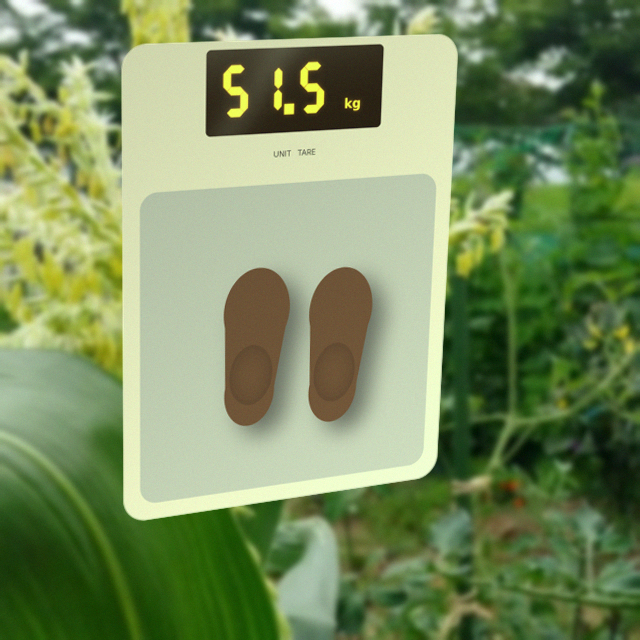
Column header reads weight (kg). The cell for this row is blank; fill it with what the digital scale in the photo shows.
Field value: 51.5 kg
